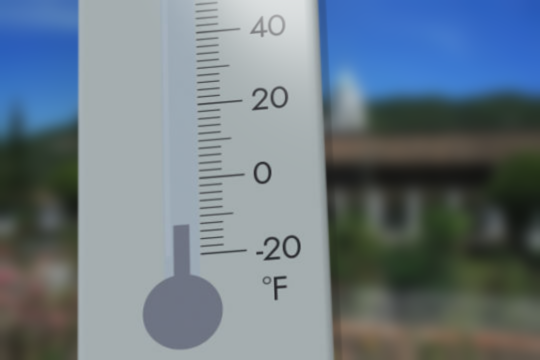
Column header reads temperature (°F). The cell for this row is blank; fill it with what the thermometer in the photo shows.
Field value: -12 °F
